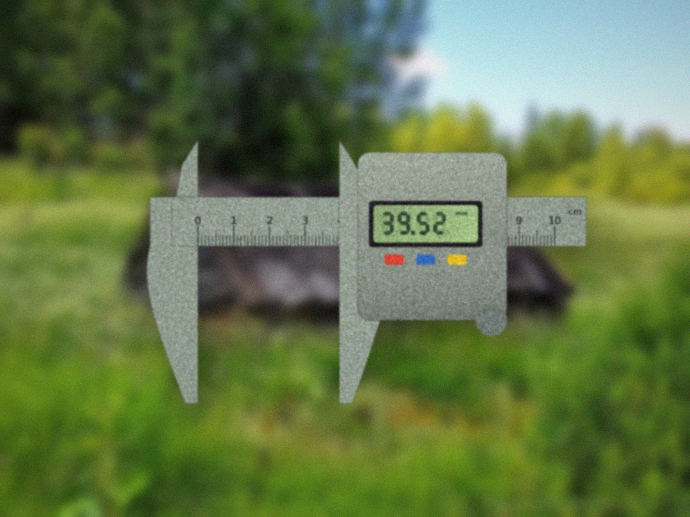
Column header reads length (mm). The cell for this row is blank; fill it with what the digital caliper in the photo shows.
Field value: 39.52 mm
